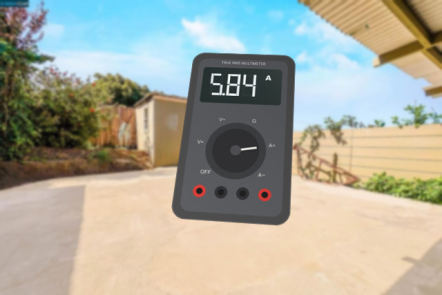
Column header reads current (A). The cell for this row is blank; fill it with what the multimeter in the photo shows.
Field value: 5.84 A
